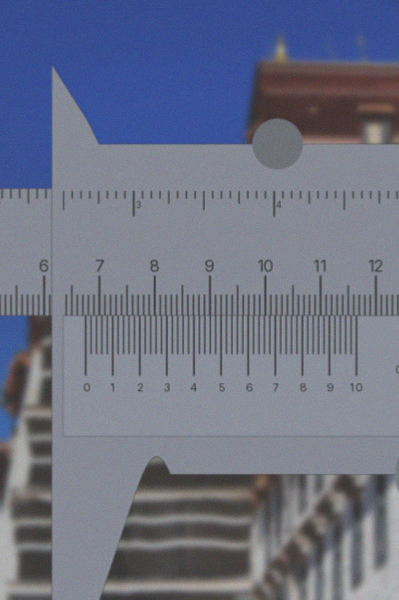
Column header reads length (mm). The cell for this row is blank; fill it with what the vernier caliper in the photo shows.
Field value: 67.5 mm
